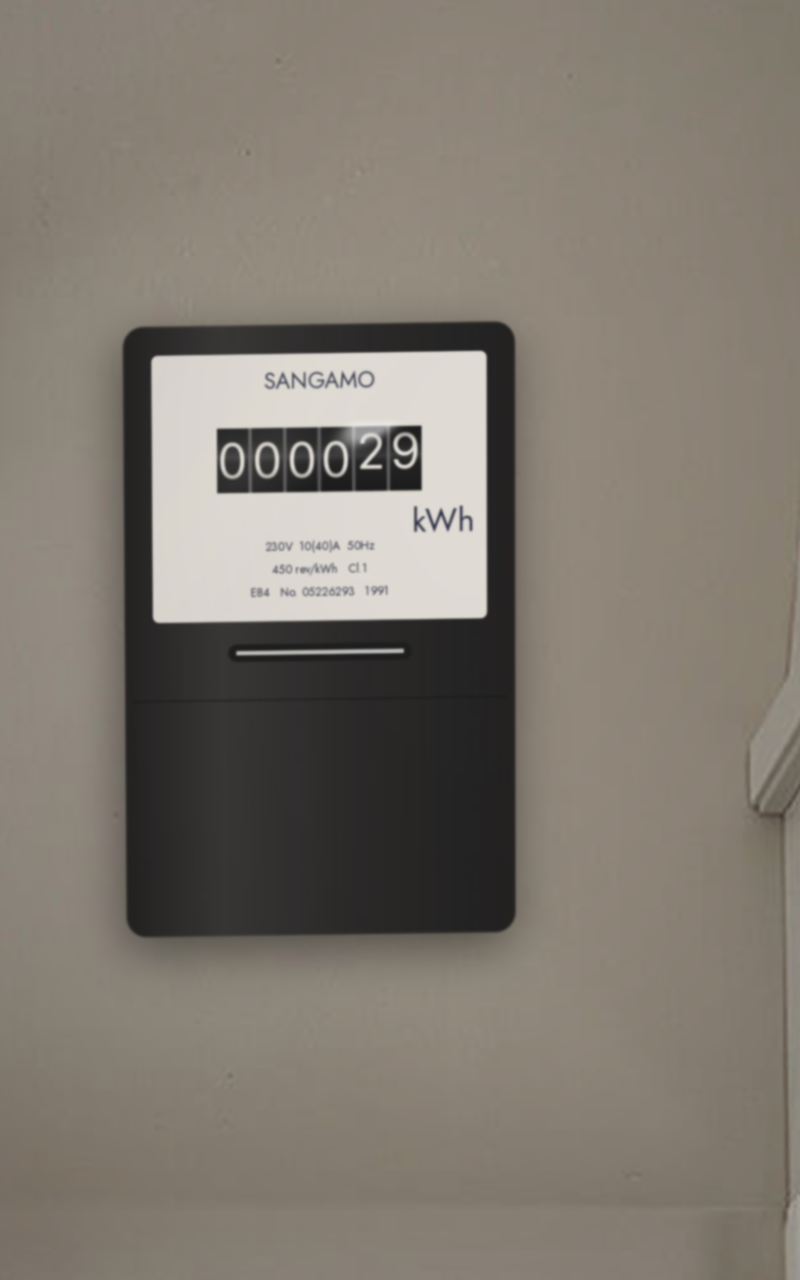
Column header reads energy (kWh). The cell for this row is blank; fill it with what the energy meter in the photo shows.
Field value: 29 kWh
